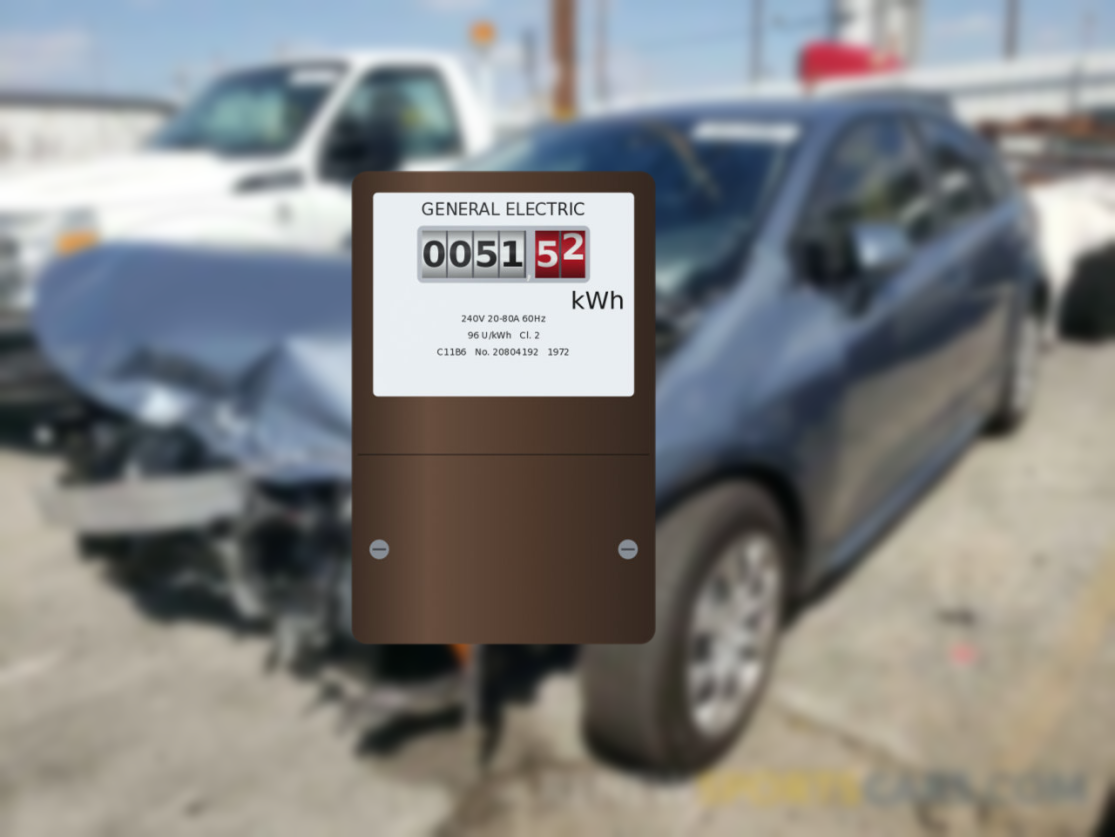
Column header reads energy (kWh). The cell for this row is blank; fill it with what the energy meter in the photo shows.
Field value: 51.52 kWh
